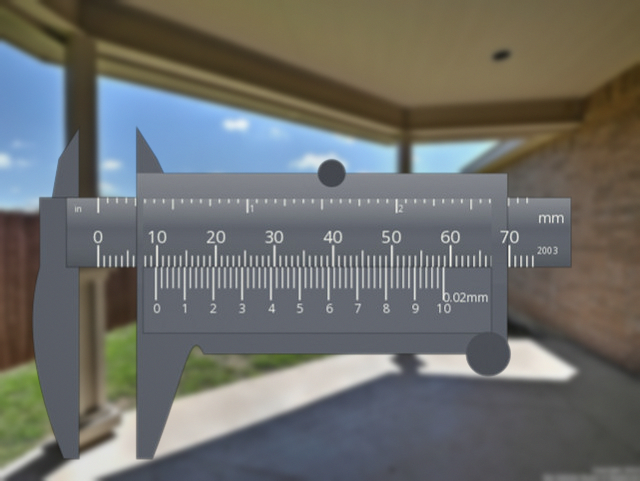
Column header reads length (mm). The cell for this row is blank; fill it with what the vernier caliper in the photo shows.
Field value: 9.8 mm
